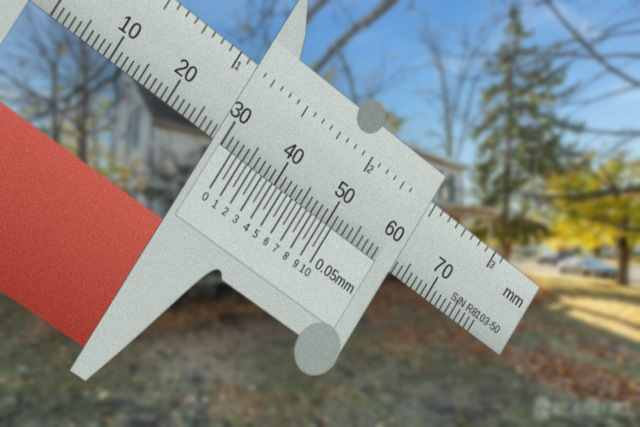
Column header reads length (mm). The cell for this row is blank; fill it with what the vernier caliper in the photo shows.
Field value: 32.0 mm
